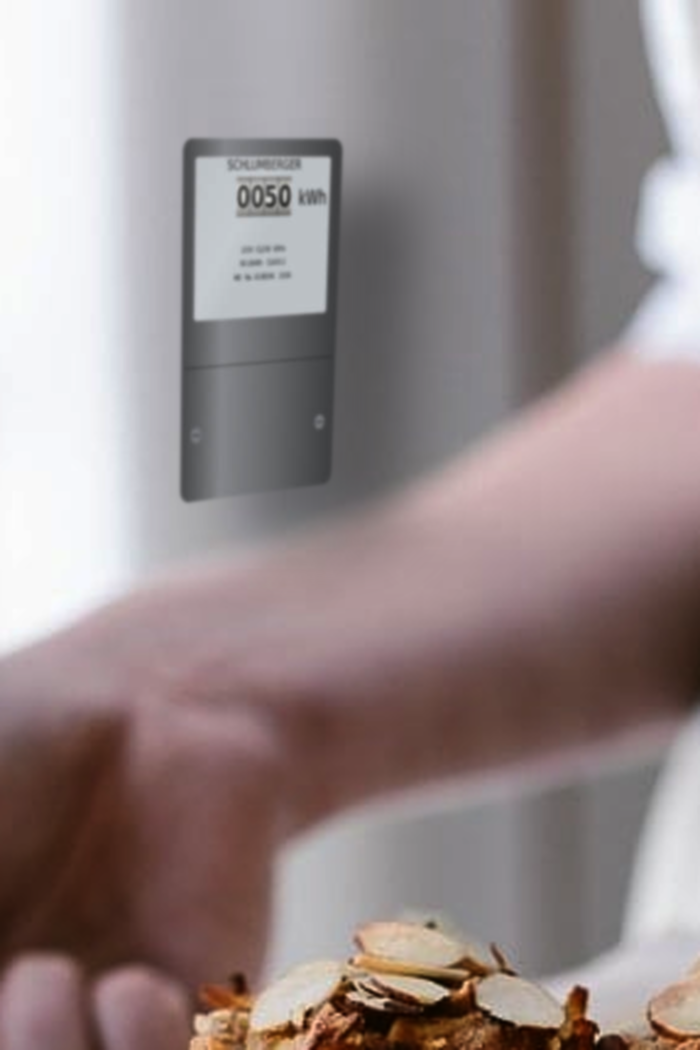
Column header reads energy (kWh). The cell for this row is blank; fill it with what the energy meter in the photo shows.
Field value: 50 kWh
